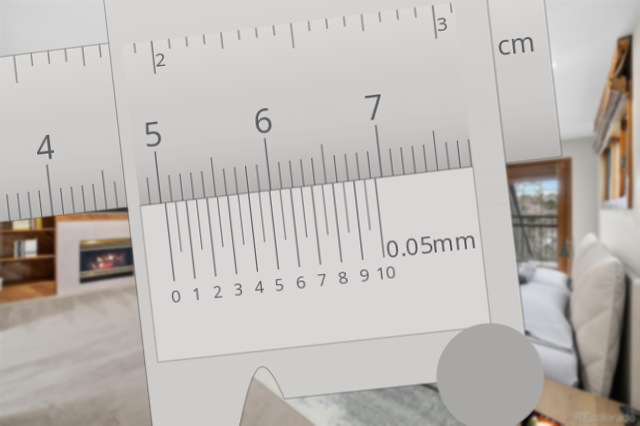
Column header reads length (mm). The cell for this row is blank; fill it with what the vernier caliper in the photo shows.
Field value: 50.4 mm
